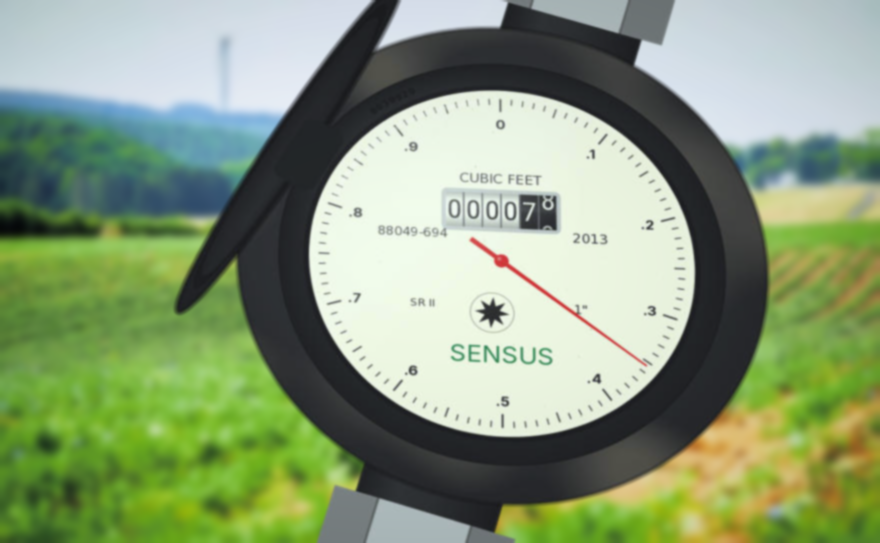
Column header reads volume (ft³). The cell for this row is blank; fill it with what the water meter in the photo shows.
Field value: 78.35 ft³
